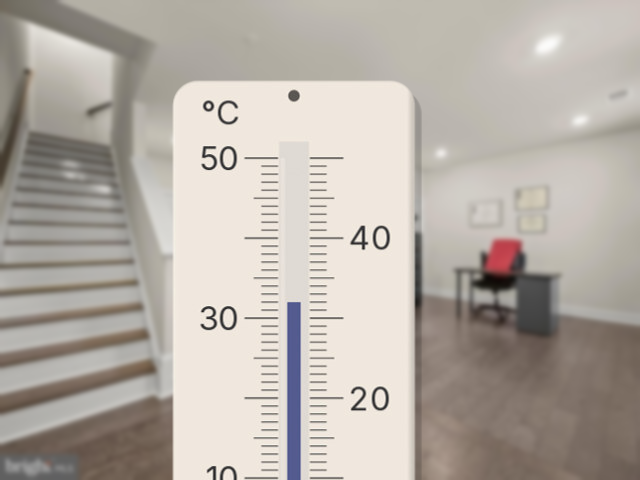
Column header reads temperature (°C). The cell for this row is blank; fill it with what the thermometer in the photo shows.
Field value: 32 °C
